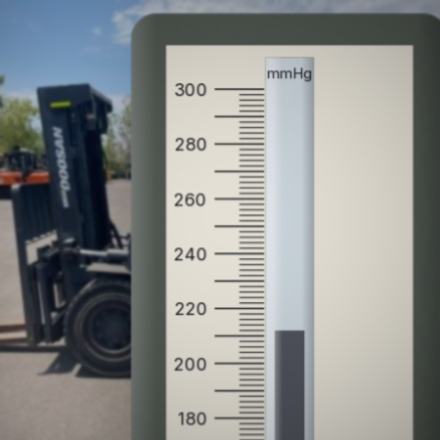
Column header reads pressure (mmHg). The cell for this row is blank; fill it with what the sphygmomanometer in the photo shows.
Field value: 212 mmHg
